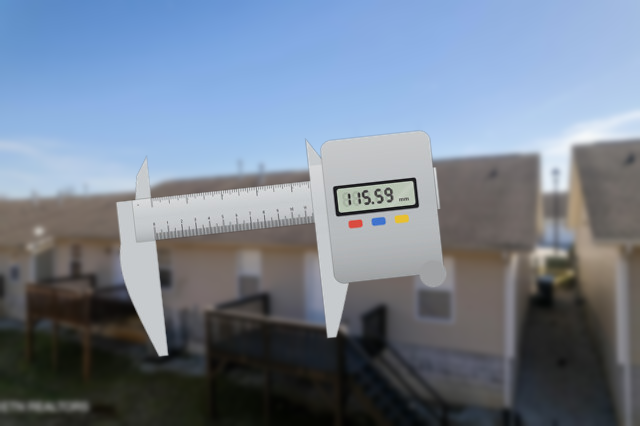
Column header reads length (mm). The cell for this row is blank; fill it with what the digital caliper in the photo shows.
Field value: 115.59 mm
